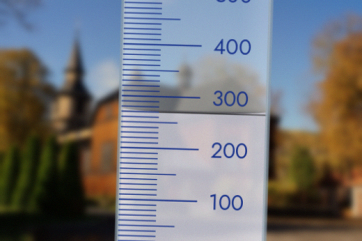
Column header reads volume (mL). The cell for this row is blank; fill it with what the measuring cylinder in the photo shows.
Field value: 270 mL
